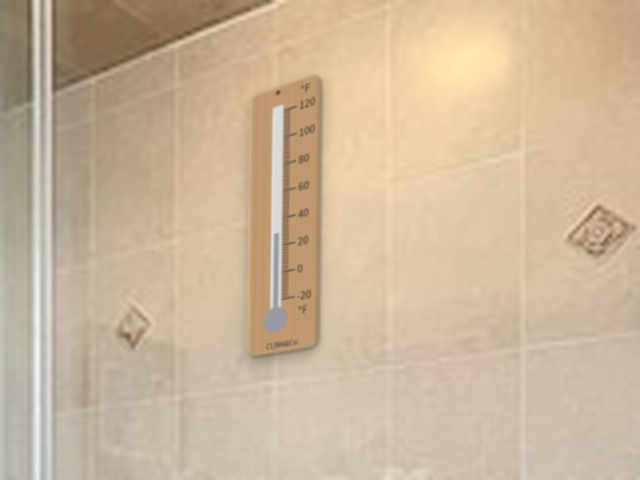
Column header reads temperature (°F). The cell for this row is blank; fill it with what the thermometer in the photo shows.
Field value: 30 °F
